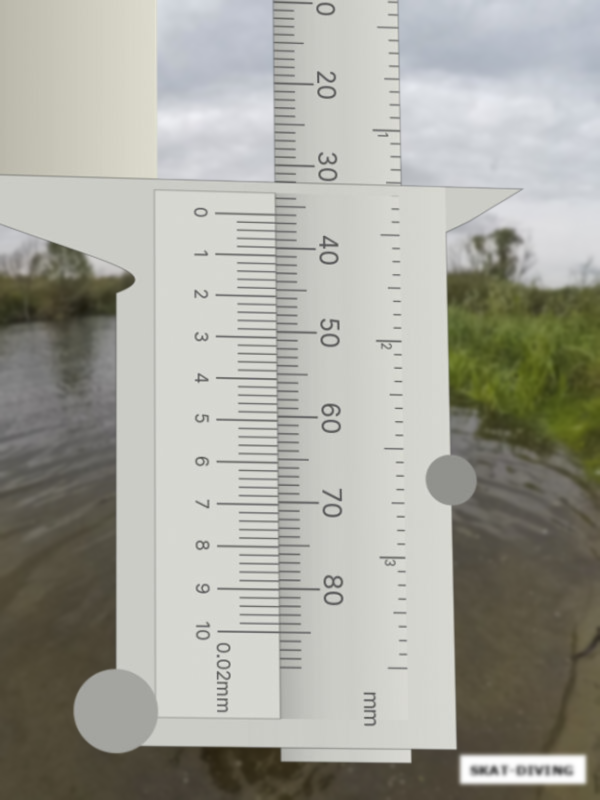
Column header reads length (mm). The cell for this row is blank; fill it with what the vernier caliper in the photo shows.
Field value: 36.0 mm
